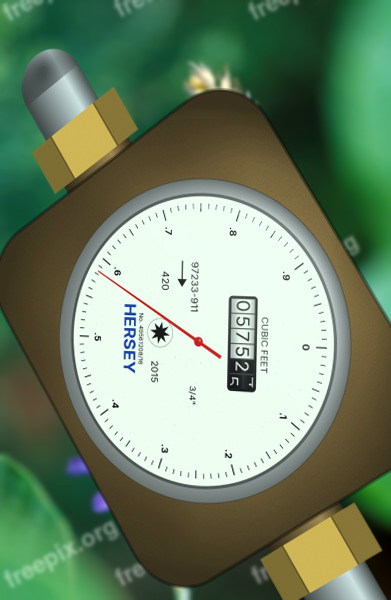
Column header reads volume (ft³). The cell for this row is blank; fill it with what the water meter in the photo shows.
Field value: 57524.58 ft³
